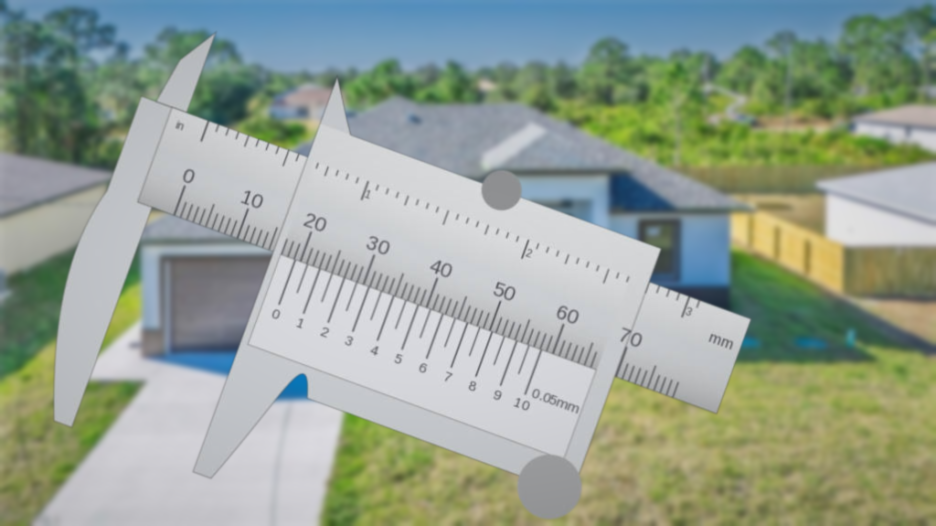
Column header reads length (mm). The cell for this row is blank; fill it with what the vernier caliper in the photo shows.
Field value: 19.2 mm
